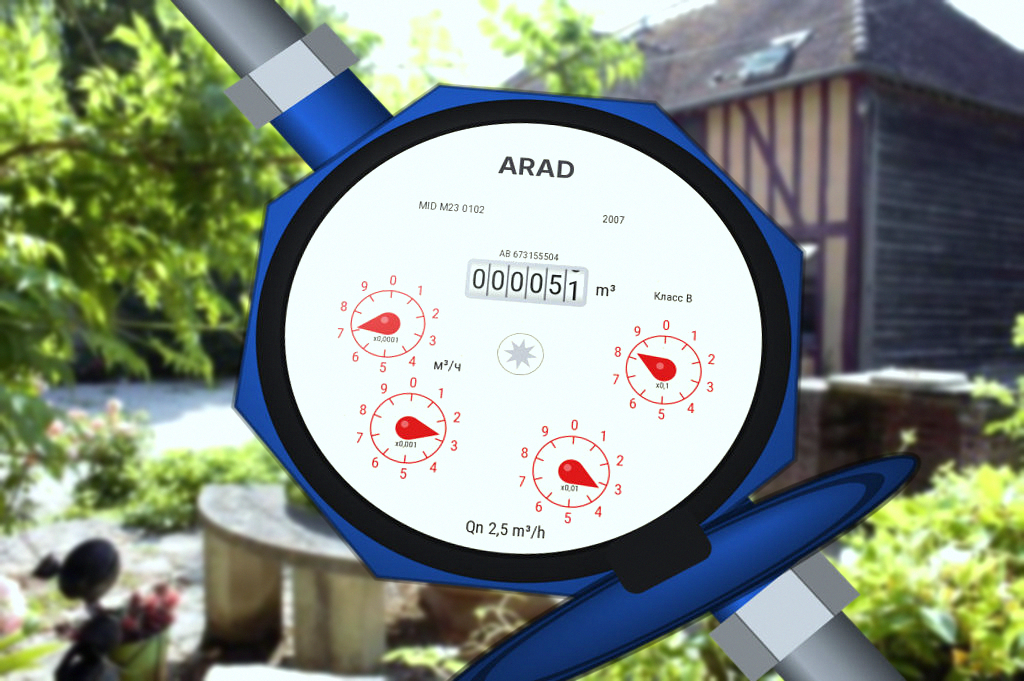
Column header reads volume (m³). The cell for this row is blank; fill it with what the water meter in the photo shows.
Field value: 50.8327 m³
